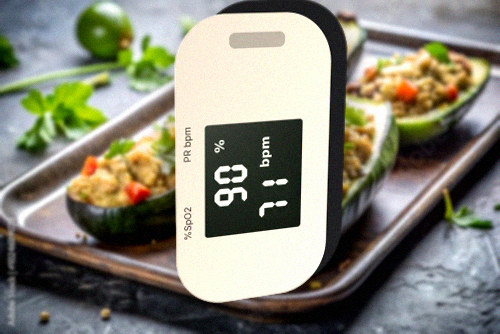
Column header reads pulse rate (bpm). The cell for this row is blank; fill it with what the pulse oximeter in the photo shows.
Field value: 71 bpm
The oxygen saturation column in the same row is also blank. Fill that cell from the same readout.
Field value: 90 %
